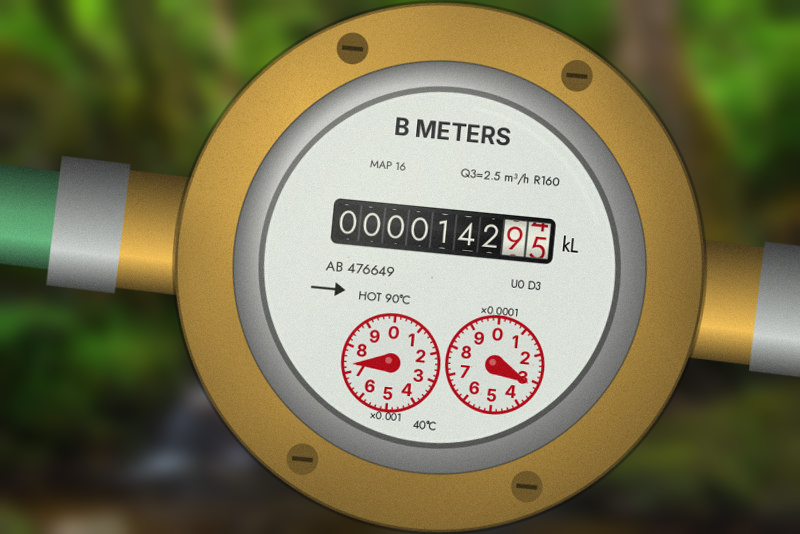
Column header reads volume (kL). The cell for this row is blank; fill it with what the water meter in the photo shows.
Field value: 142.9473 kL
